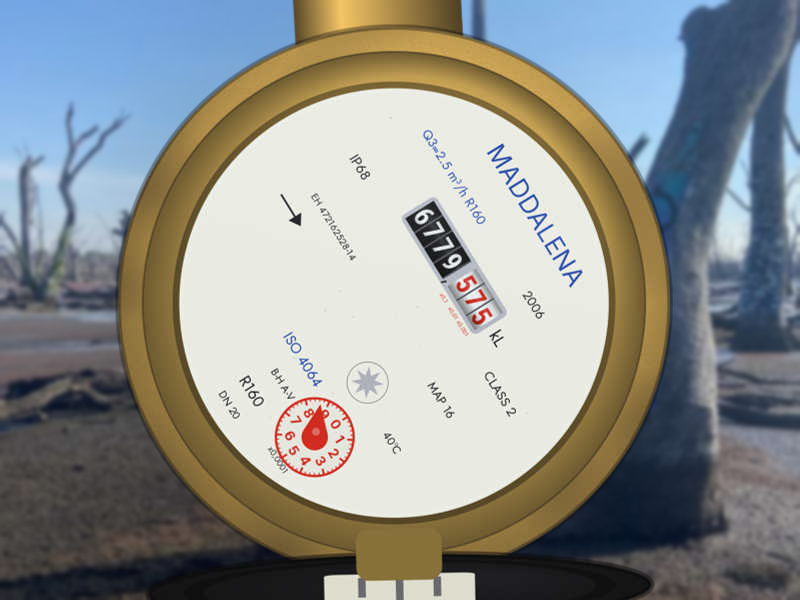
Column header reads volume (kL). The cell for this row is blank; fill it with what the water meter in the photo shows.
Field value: 6779.5748 kL
